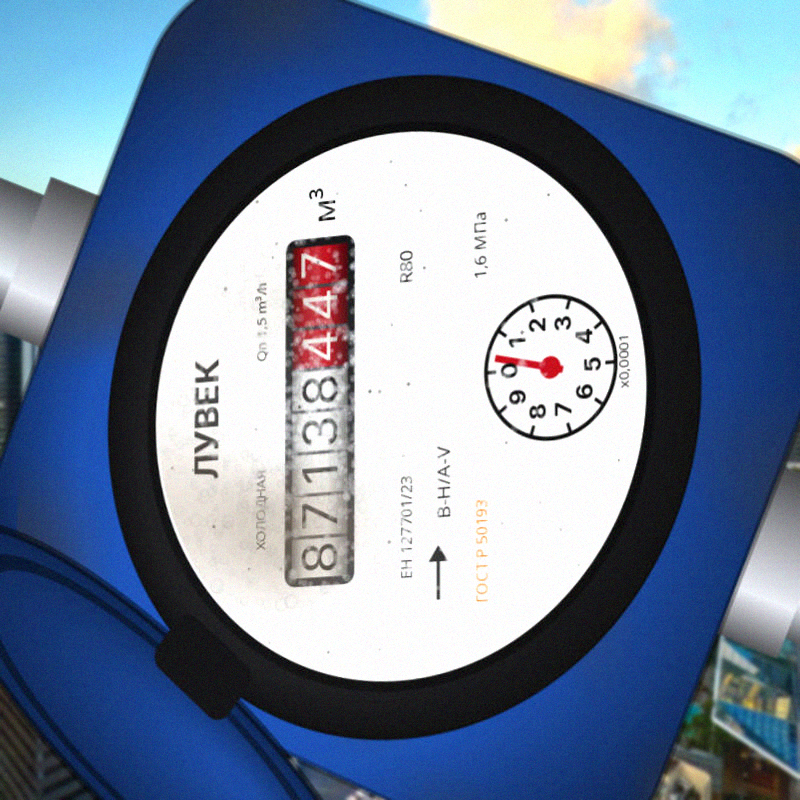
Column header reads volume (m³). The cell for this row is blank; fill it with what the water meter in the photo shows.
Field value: 87138.4470 m³
